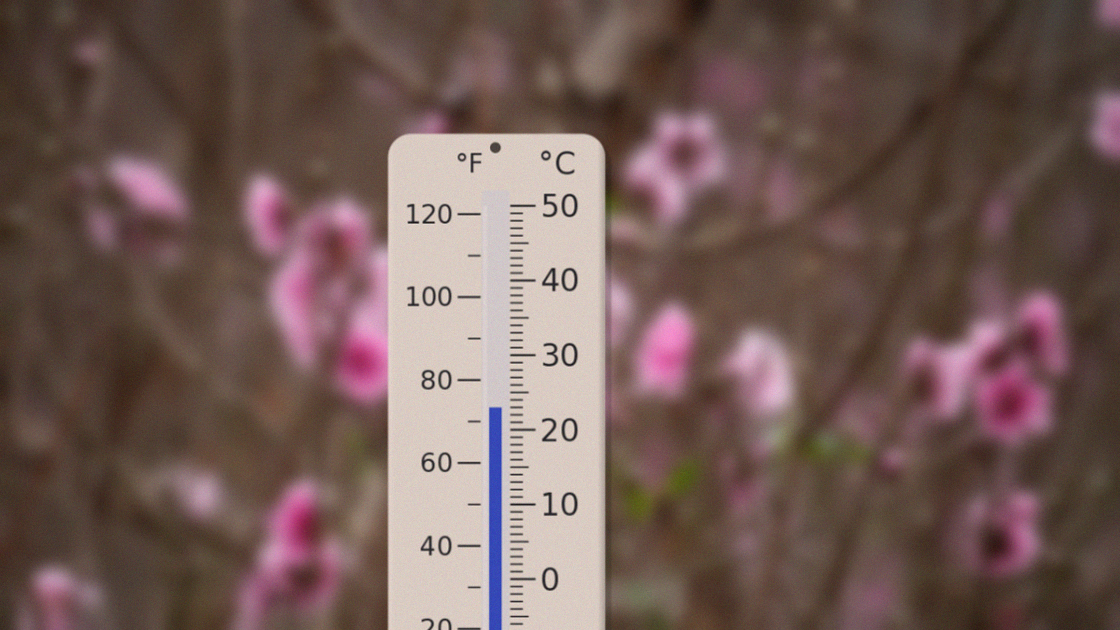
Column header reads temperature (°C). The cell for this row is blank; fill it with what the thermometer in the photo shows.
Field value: 23 °C
